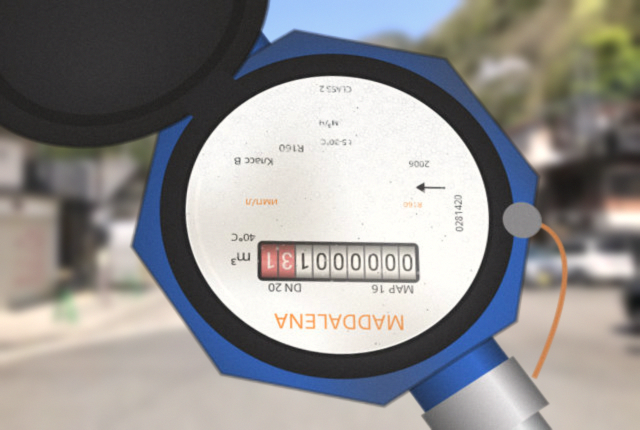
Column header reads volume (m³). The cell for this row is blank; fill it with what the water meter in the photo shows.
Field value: 1.31 m³
